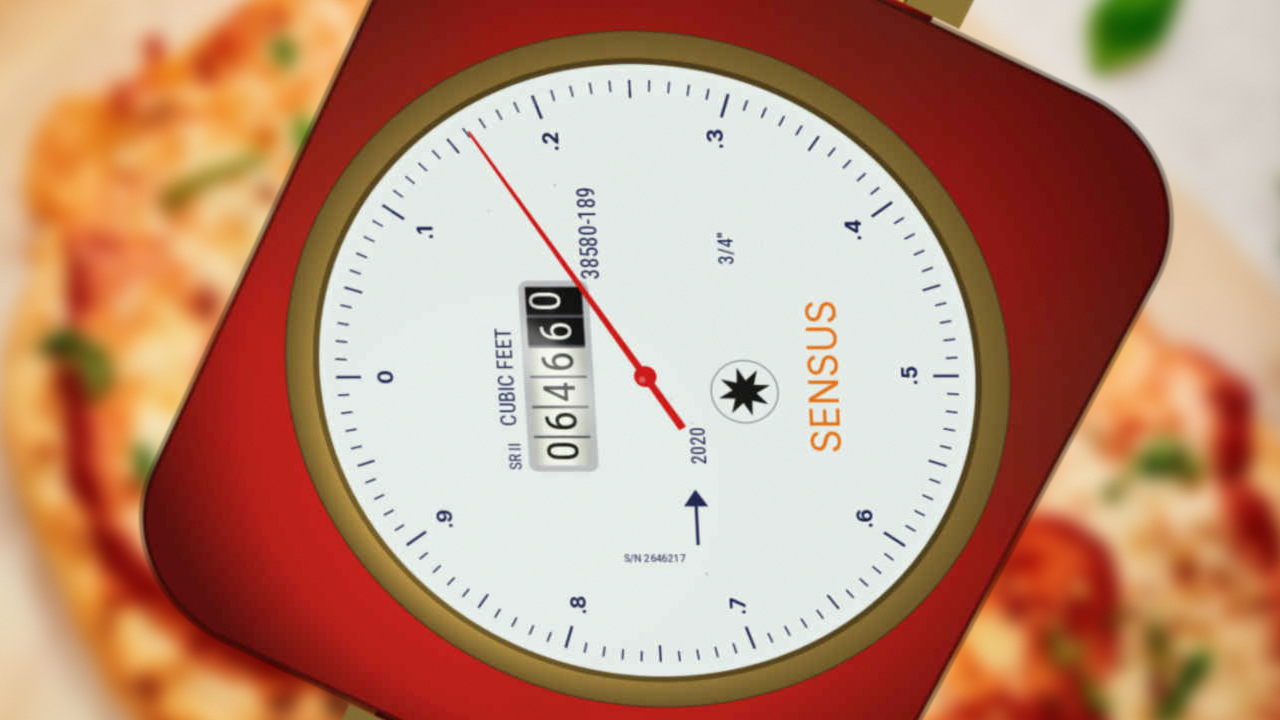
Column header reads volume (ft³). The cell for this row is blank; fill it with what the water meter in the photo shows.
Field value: 64660.16 ft³
